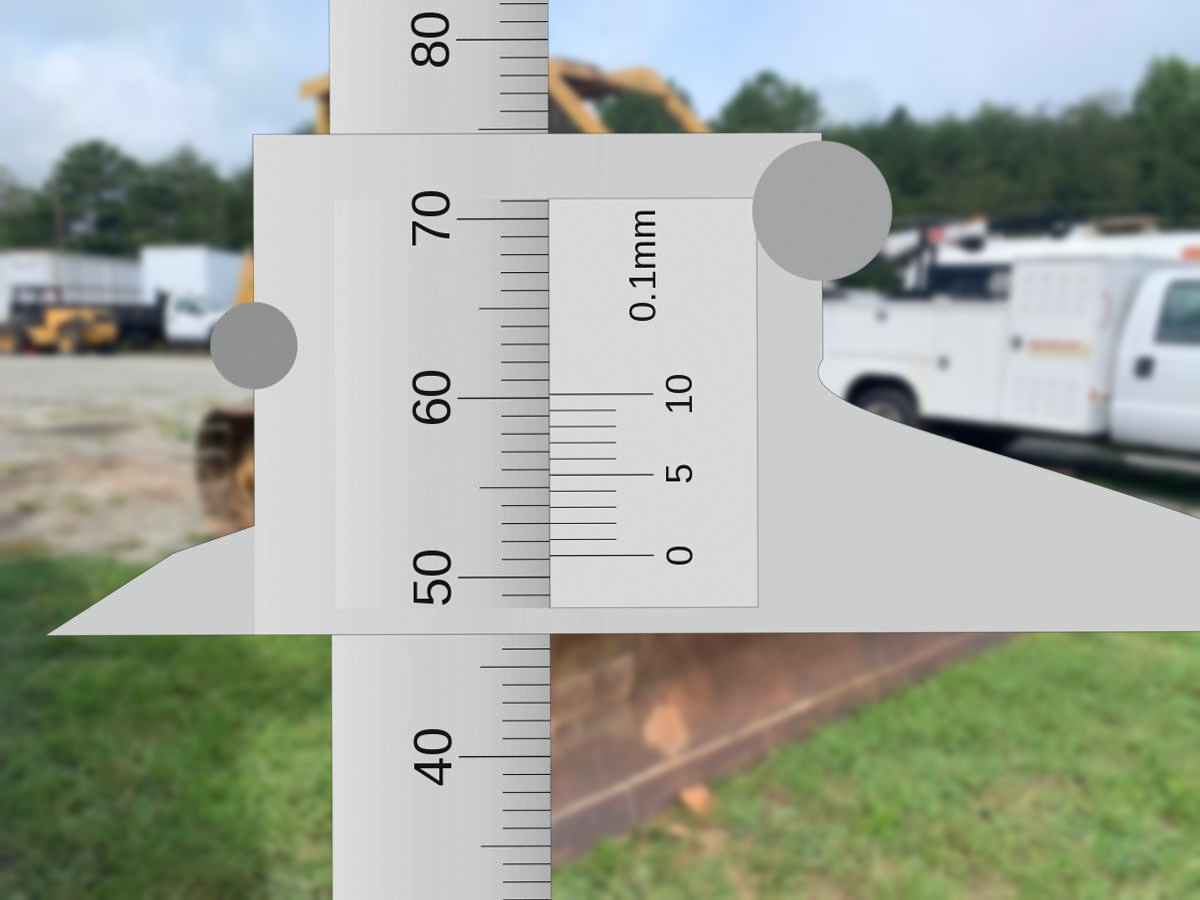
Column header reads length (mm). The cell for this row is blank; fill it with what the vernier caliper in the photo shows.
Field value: 51.2 mm
